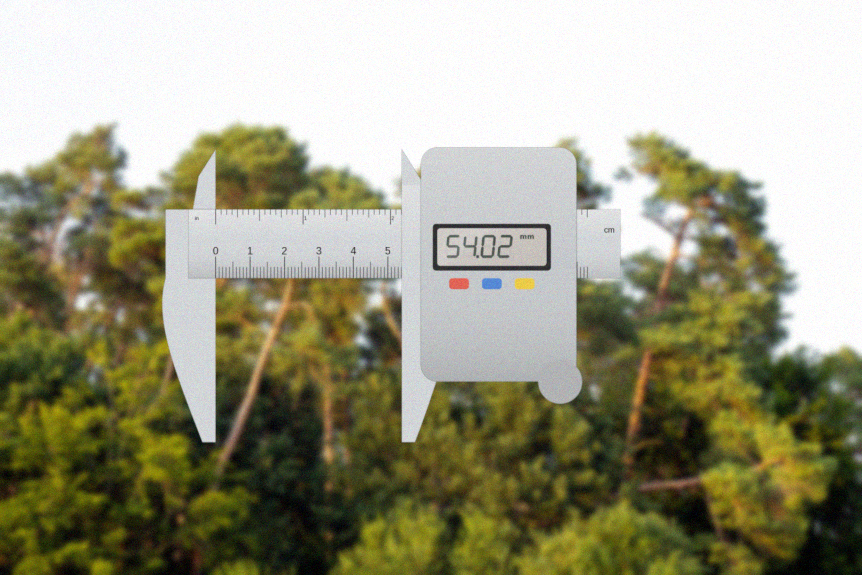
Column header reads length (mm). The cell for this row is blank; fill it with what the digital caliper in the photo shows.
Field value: 54.02 mm
